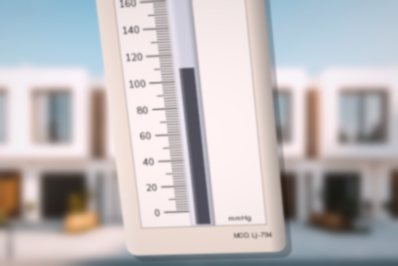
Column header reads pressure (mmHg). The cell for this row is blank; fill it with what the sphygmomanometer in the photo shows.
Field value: 110 mmHg
